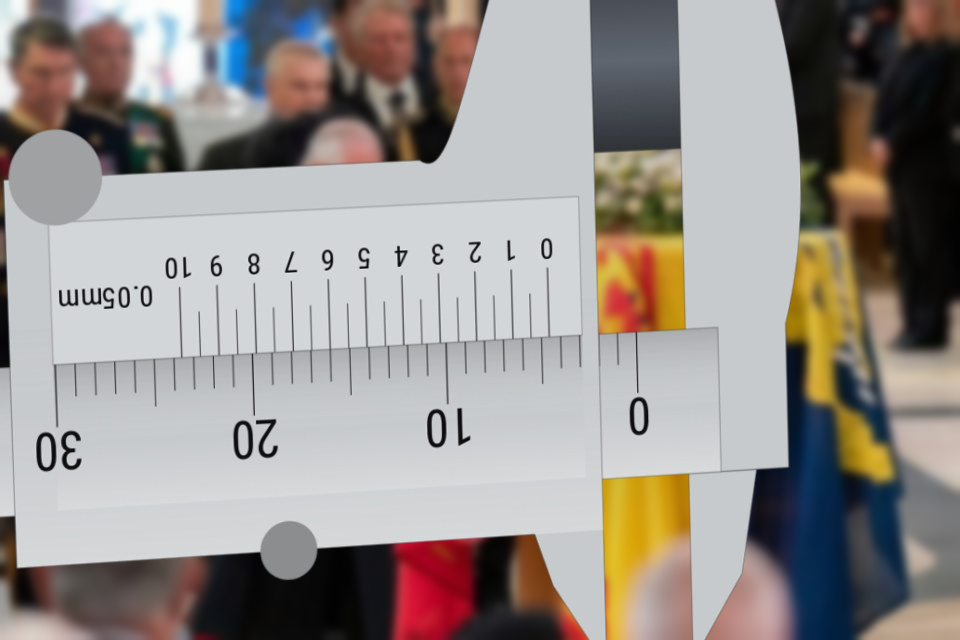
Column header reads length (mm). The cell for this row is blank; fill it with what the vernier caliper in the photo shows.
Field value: 4.6 mm
